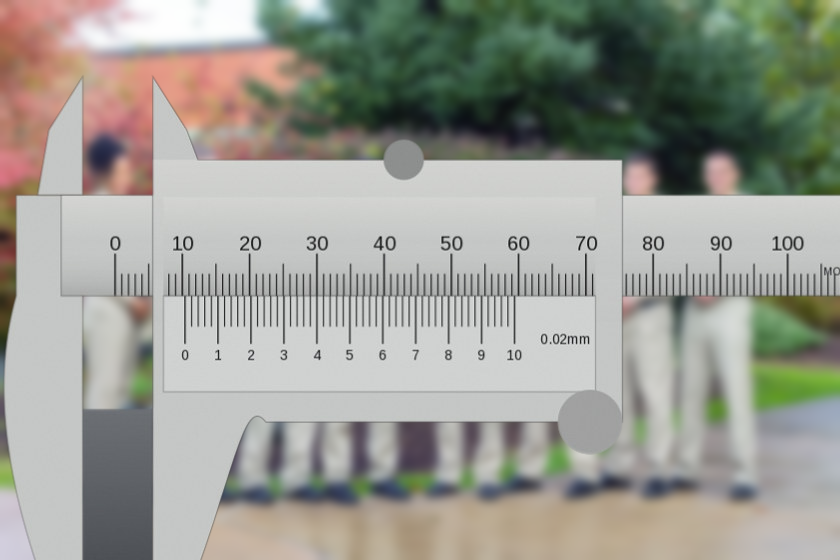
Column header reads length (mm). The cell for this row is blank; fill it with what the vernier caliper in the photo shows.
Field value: 10.4 mm
